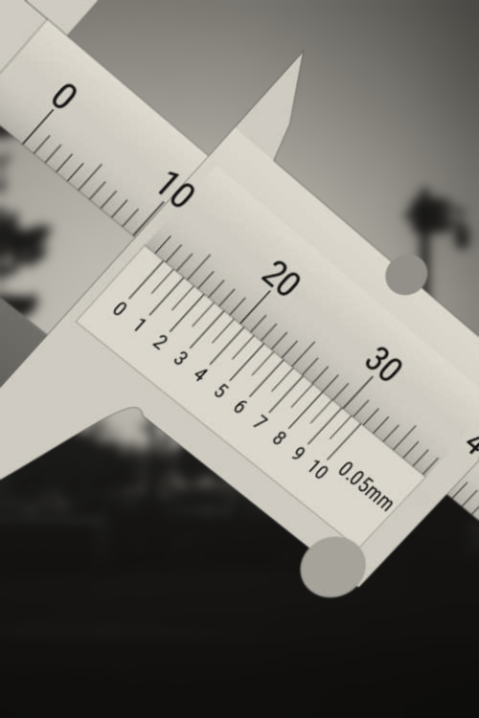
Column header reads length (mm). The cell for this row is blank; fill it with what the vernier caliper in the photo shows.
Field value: 12.8 mm
